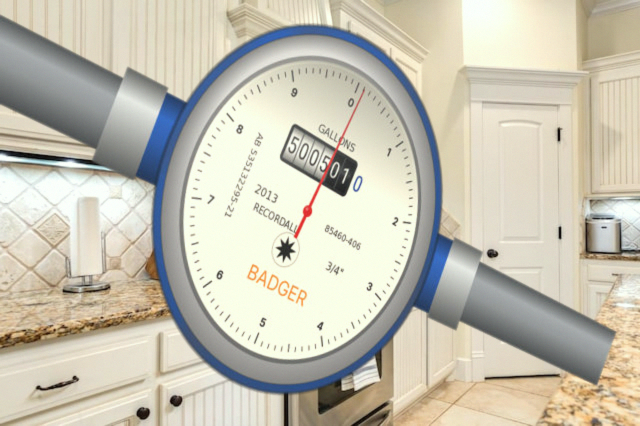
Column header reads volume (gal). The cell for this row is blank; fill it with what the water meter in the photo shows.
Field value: 5005010.1 gal
